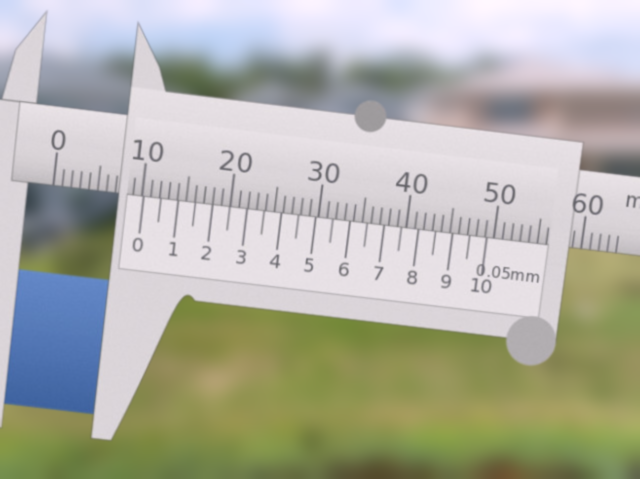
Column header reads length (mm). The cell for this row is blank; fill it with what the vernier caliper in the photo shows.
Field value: 10.2 mm
